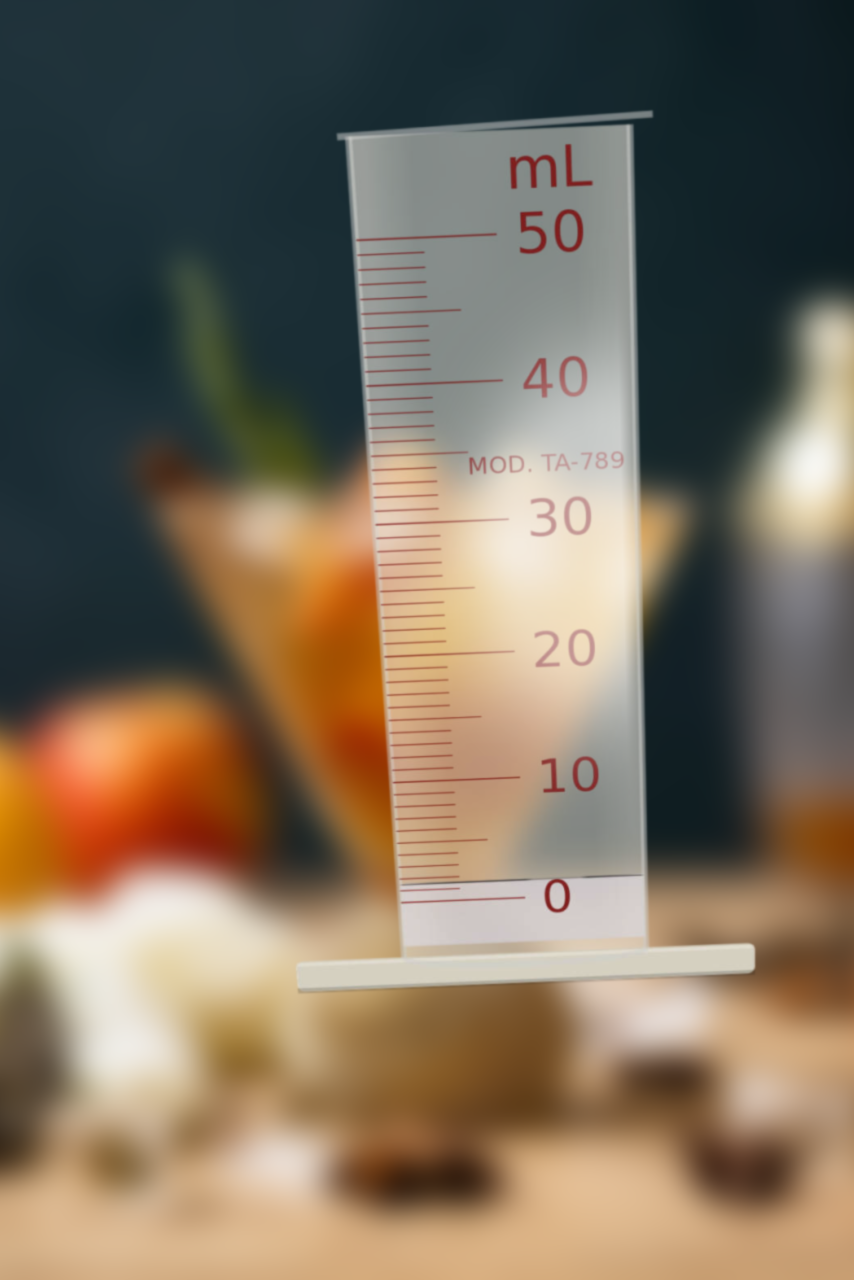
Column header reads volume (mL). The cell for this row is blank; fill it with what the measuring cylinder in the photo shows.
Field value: 1.5 mL
